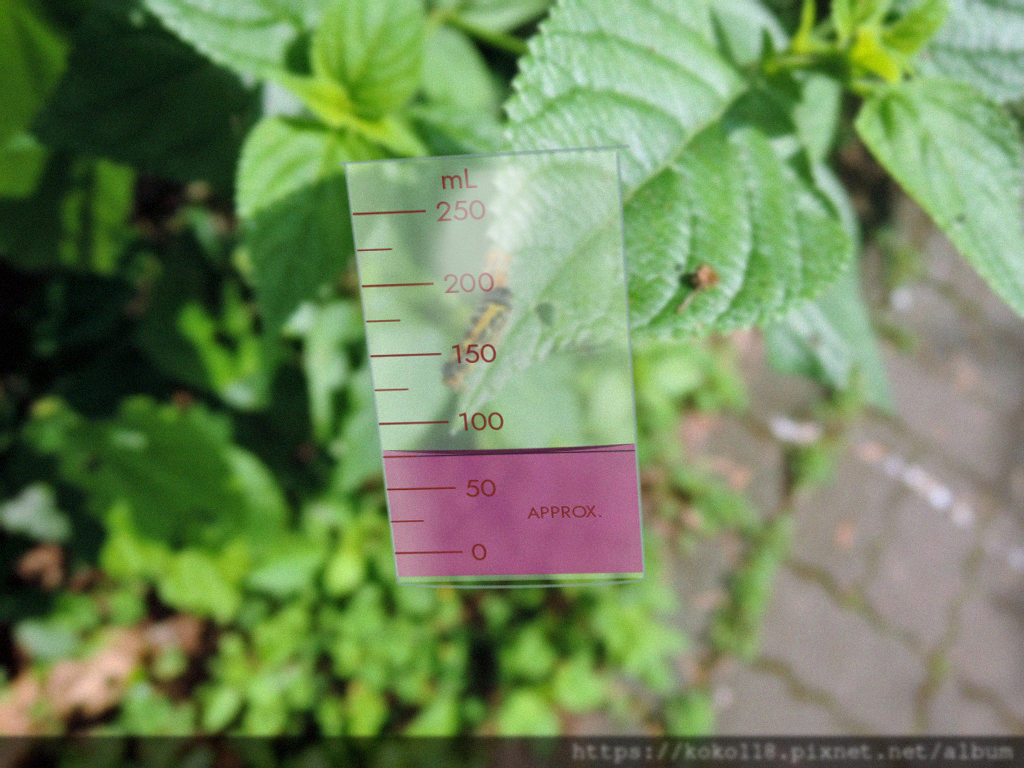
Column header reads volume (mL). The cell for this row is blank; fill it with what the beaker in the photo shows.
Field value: 75 mL
